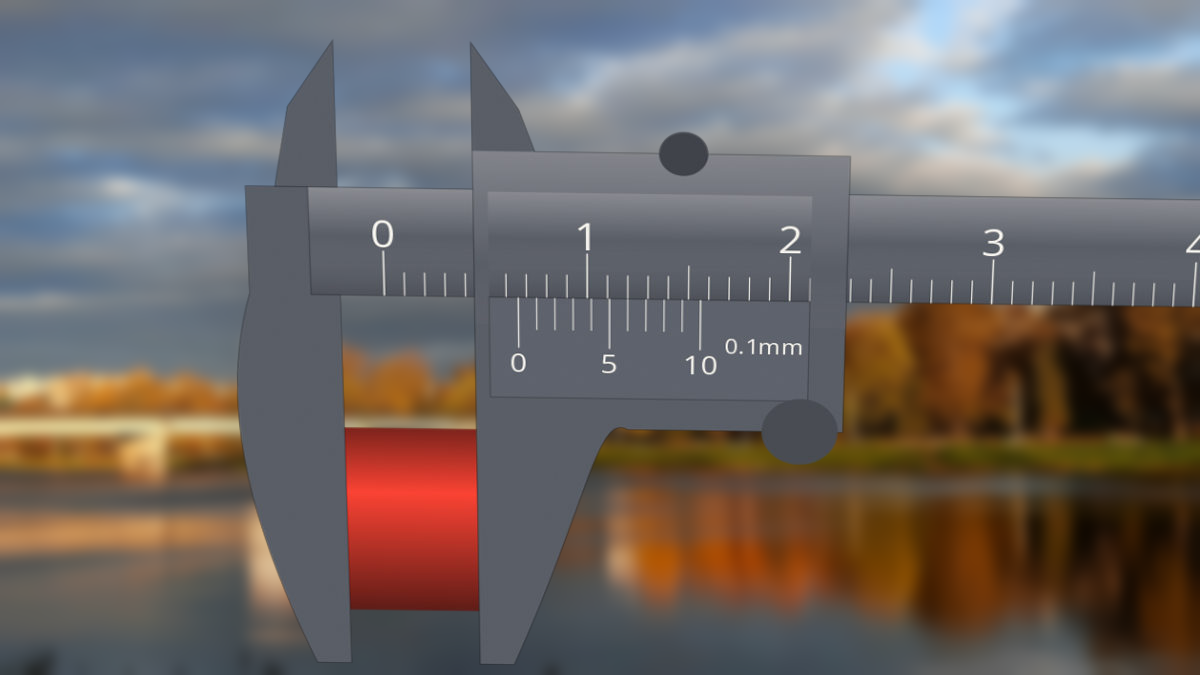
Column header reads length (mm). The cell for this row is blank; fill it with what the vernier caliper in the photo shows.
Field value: 6.6 mm
